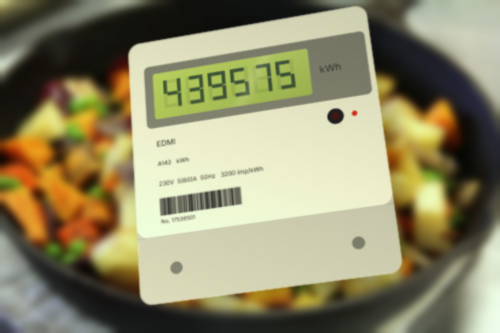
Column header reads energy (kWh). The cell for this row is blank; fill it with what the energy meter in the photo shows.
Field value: 439575 kWh
